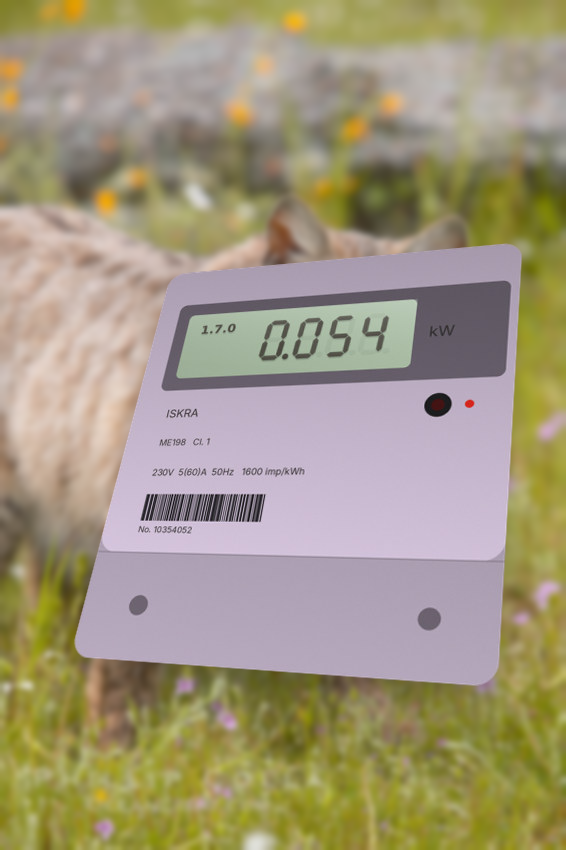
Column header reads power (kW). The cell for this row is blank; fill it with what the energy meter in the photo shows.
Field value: 0.054 kW
